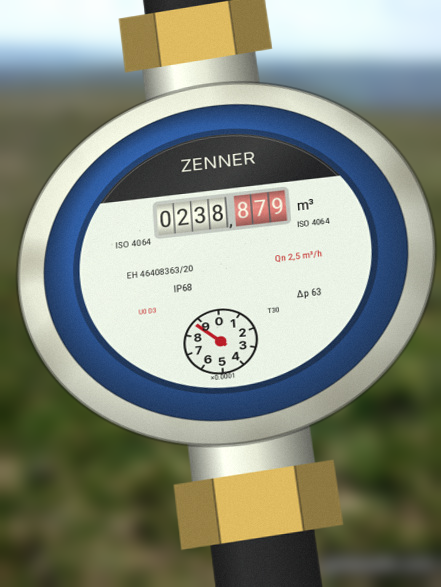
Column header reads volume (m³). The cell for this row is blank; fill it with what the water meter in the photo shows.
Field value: 238.8798 m³
